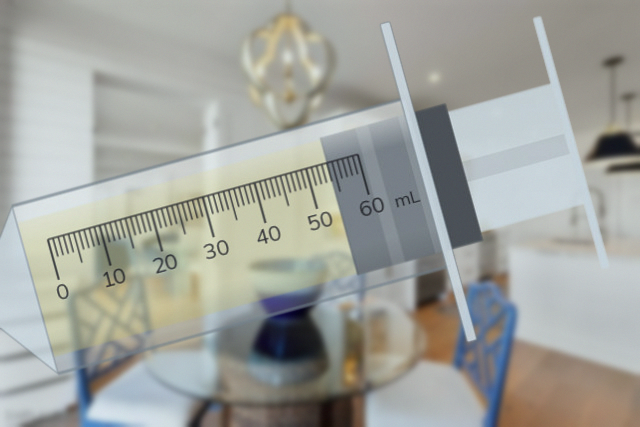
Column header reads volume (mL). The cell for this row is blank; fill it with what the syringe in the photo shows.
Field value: 54 mL
